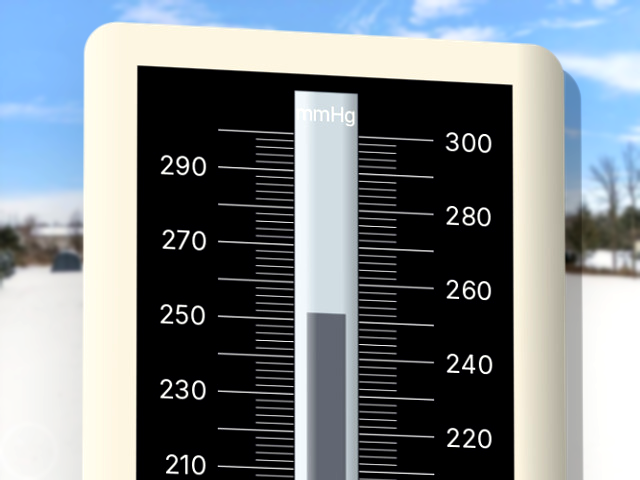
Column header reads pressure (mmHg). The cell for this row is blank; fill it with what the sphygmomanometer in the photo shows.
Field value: 252 mmHg
